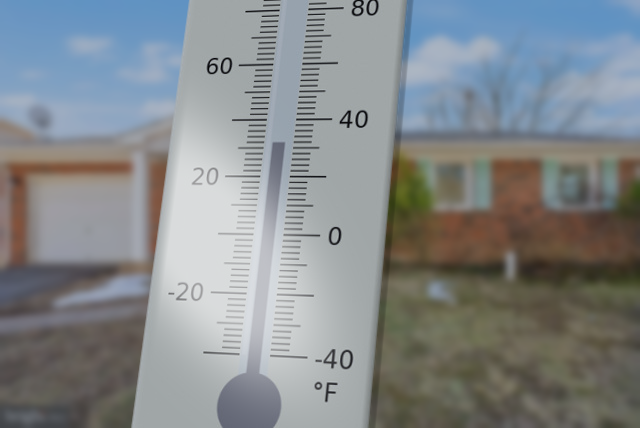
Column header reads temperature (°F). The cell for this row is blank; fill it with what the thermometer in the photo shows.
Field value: 32 °F
